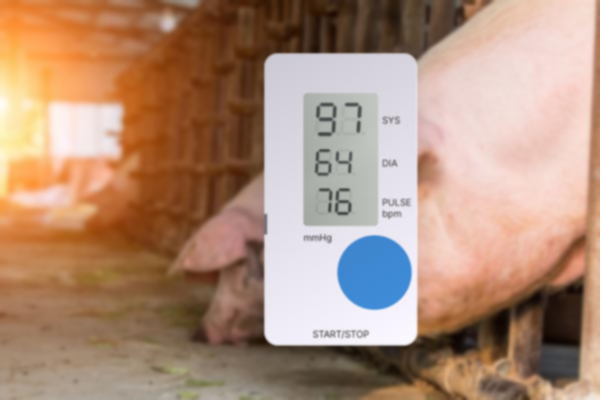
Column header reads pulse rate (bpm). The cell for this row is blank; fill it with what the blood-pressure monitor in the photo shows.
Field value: 76 bpm
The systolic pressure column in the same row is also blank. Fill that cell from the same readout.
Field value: 97 mmHg
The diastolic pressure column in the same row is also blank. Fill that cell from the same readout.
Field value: 64 mmHg
